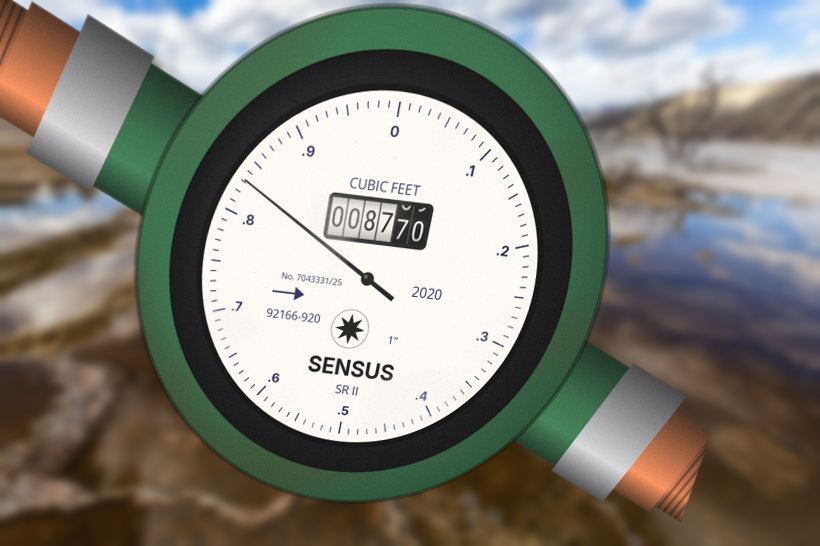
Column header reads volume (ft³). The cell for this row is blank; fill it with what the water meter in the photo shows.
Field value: 8769.83 ft³
